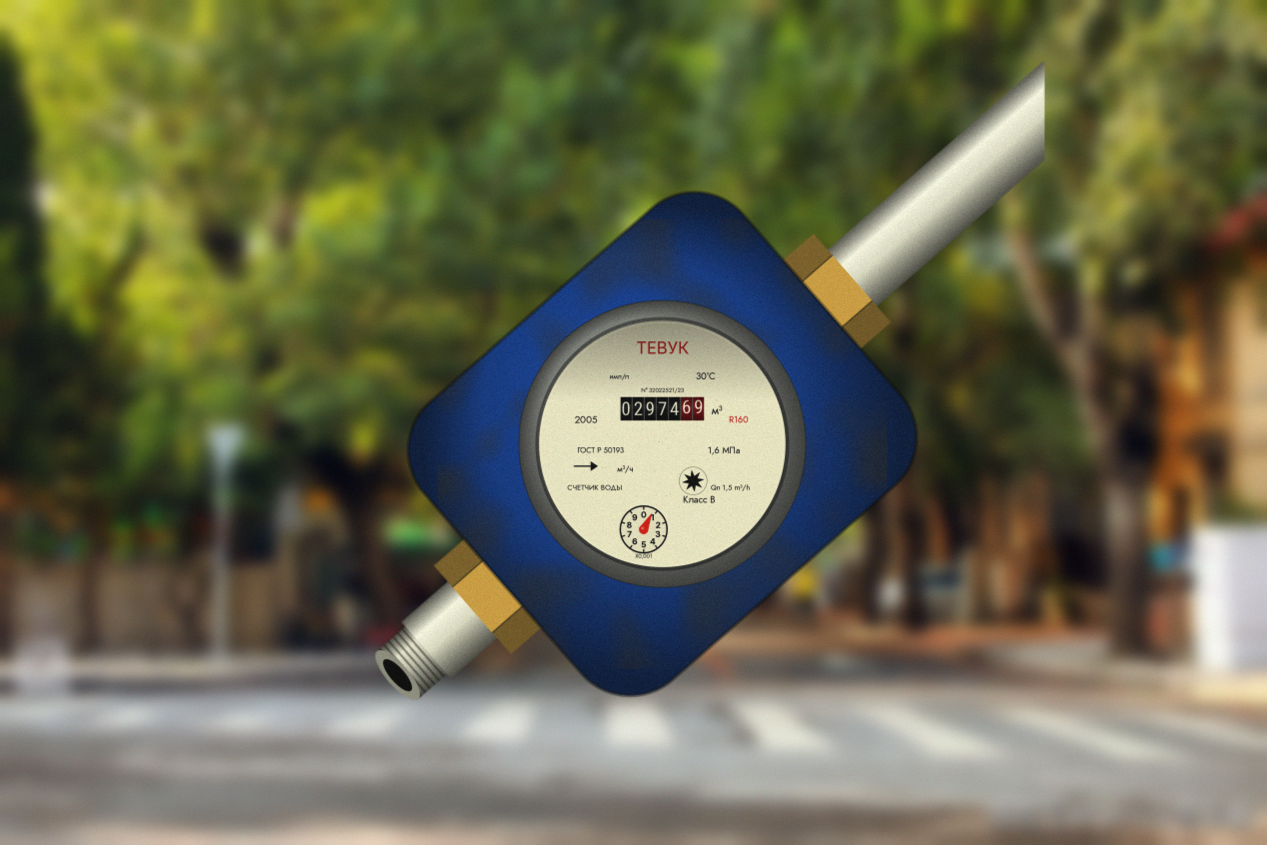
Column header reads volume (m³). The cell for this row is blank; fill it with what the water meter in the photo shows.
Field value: 2974.690 m³
